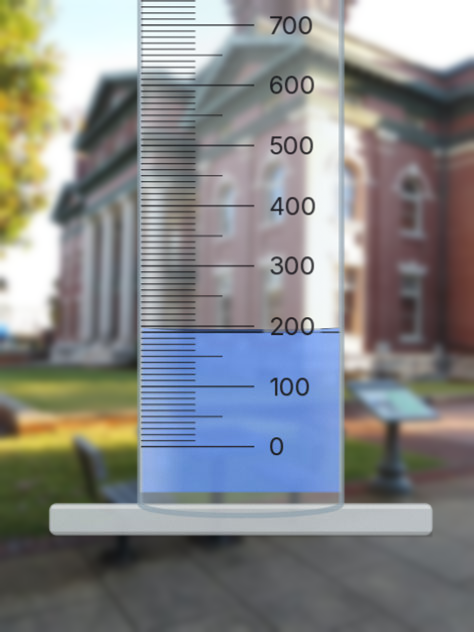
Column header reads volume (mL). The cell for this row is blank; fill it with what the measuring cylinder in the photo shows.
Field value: 190 mL
